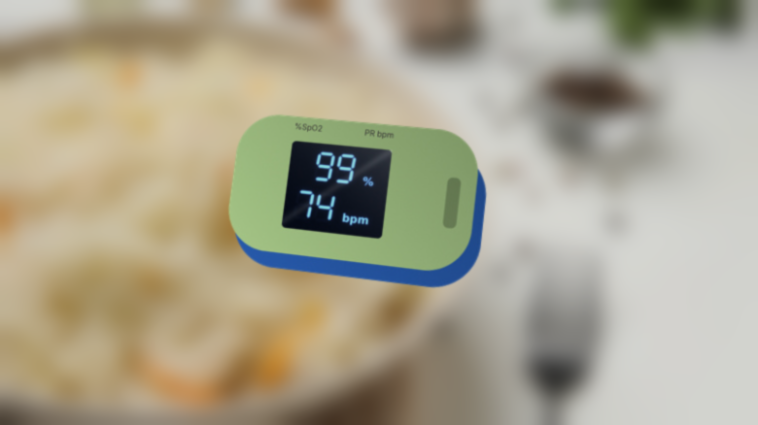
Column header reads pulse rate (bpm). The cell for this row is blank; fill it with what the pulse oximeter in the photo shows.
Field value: 74 bpm
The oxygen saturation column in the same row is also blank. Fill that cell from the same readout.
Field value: 99 %
